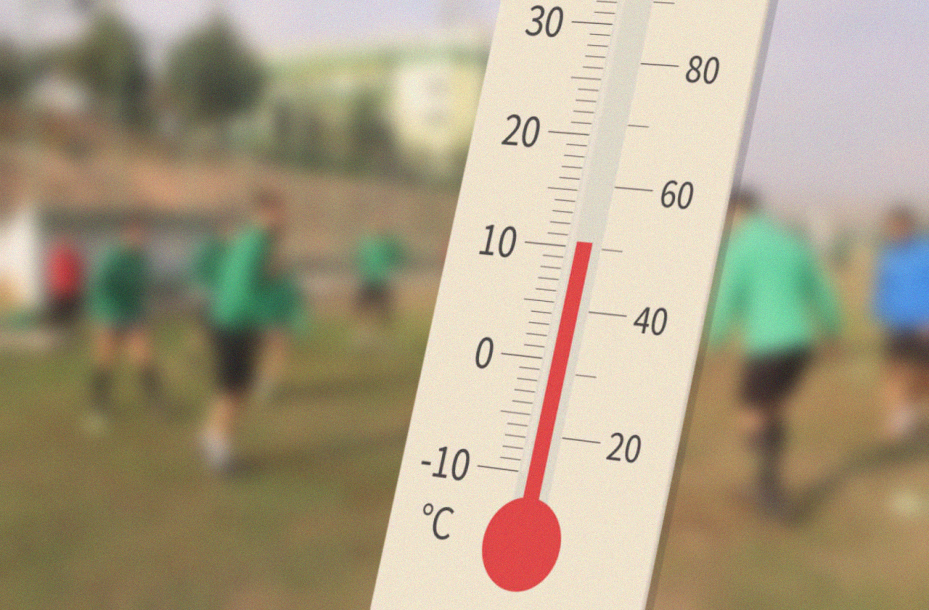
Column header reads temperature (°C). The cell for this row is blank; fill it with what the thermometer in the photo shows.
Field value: 10.5 °C
